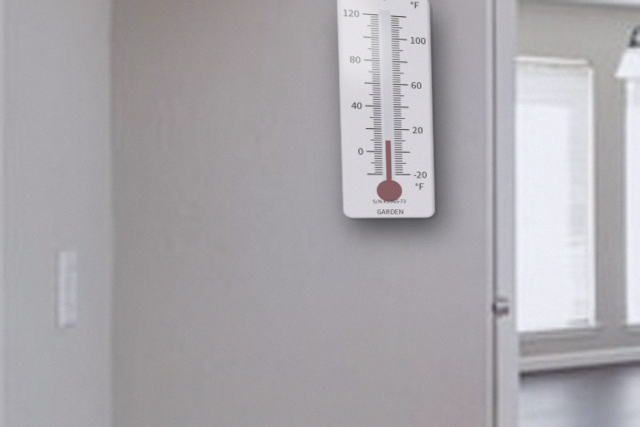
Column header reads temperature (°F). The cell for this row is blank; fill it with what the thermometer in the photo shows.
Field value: 10 °F
